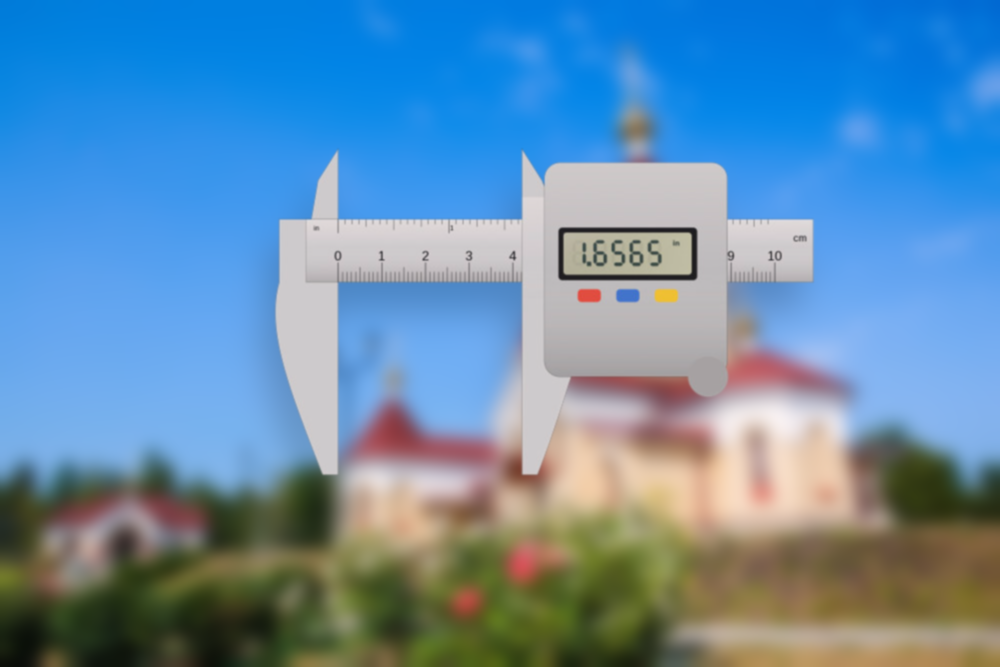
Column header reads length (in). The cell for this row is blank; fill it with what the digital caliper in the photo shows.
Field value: 1.6565 in
